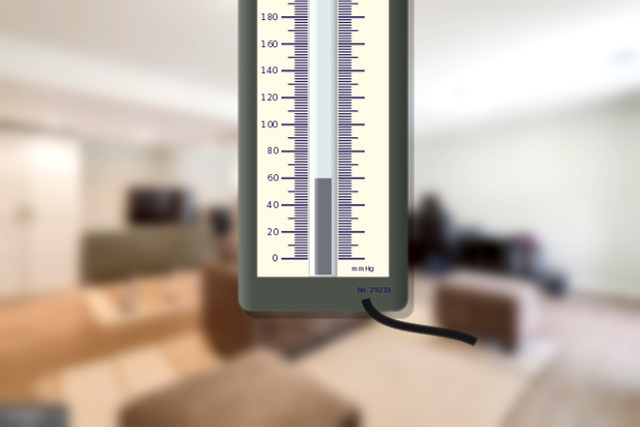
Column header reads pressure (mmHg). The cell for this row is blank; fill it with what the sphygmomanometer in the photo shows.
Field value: 60 mmHg
